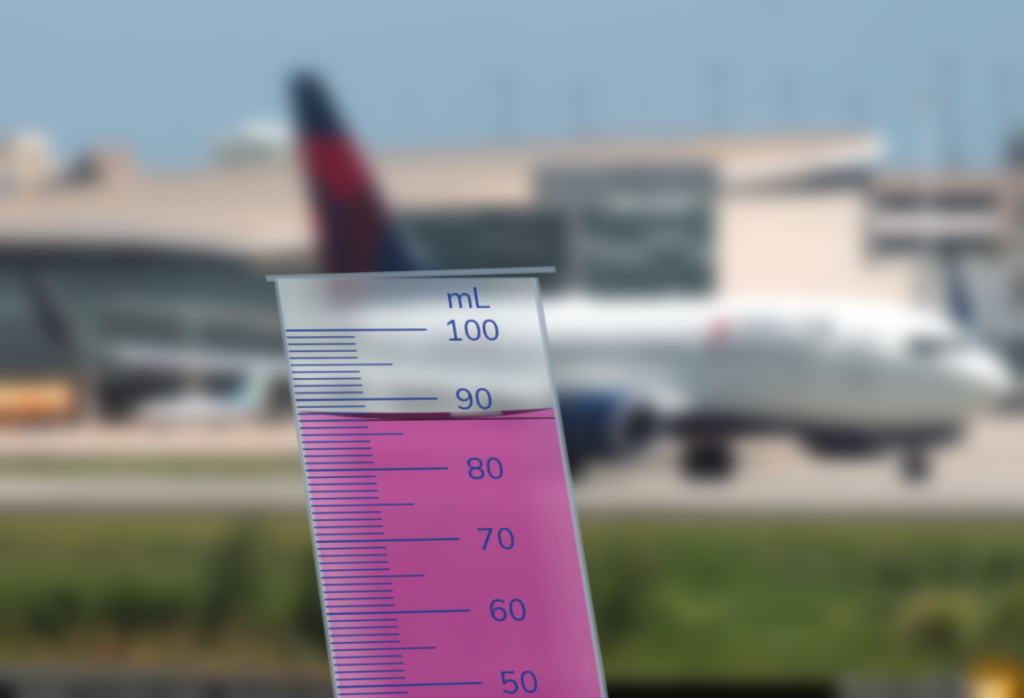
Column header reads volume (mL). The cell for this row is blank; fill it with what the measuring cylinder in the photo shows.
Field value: 87 mL
